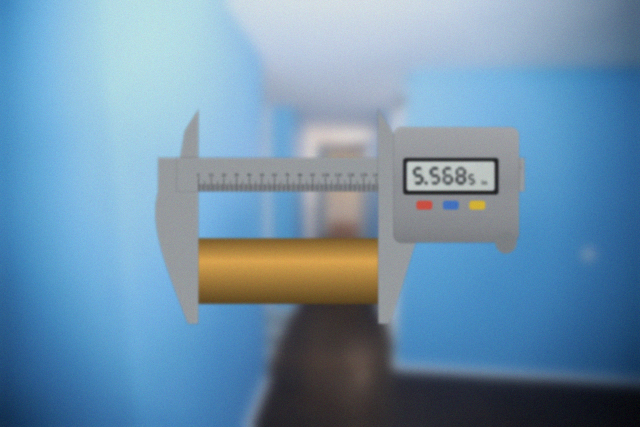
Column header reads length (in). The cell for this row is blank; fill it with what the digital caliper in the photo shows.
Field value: 5.5685 in
